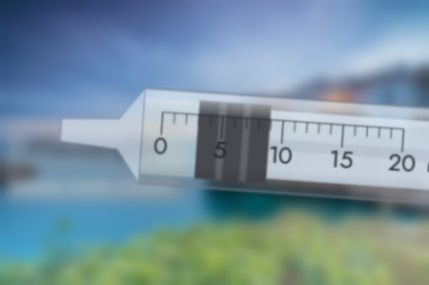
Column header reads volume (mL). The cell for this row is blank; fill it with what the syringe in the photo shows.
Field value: 3 mL
